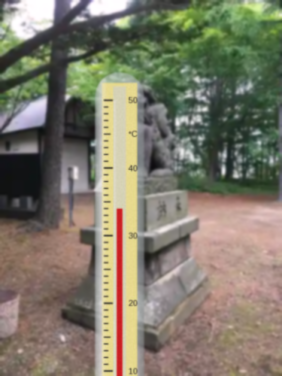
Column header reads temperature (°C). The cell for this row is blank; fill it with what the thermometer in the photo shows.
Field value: 34 °C
